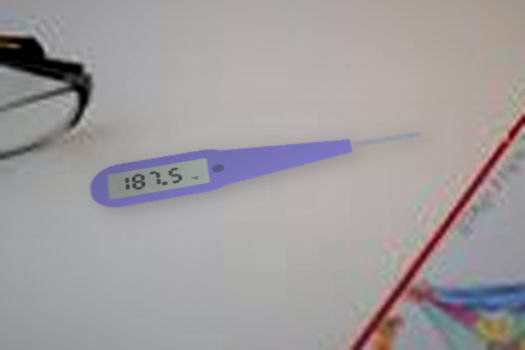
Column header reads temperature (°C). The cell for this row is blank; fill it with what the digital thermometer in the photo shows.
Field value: 187.5 °C
